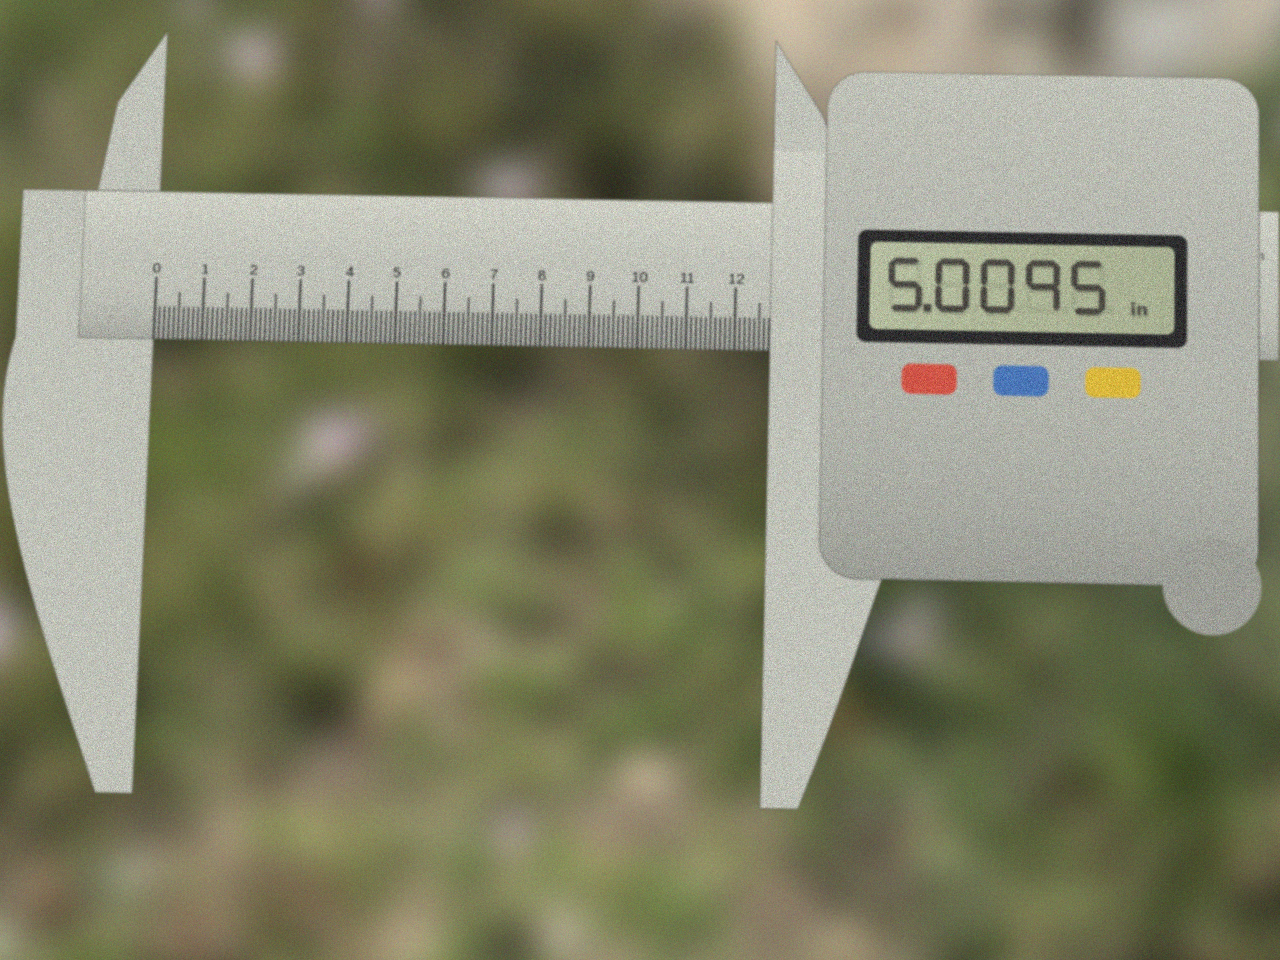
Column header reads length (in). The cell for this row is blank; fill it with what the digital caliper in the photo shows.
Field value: 5.0095 in
